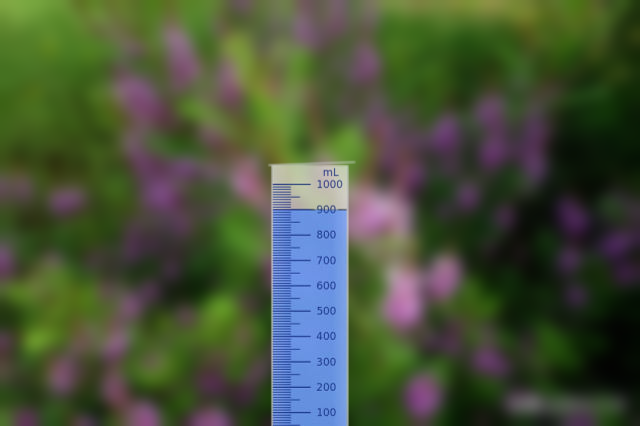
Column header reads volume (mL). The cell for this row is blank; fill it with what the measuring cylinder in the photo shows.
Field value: 900 mL
